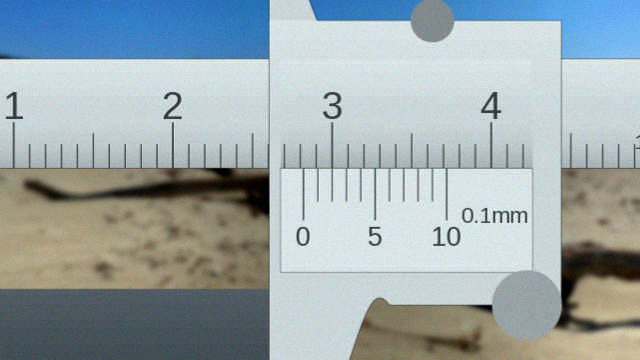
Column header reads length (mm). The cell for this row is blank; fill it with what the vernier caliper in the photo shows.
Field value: 28.2 mm
